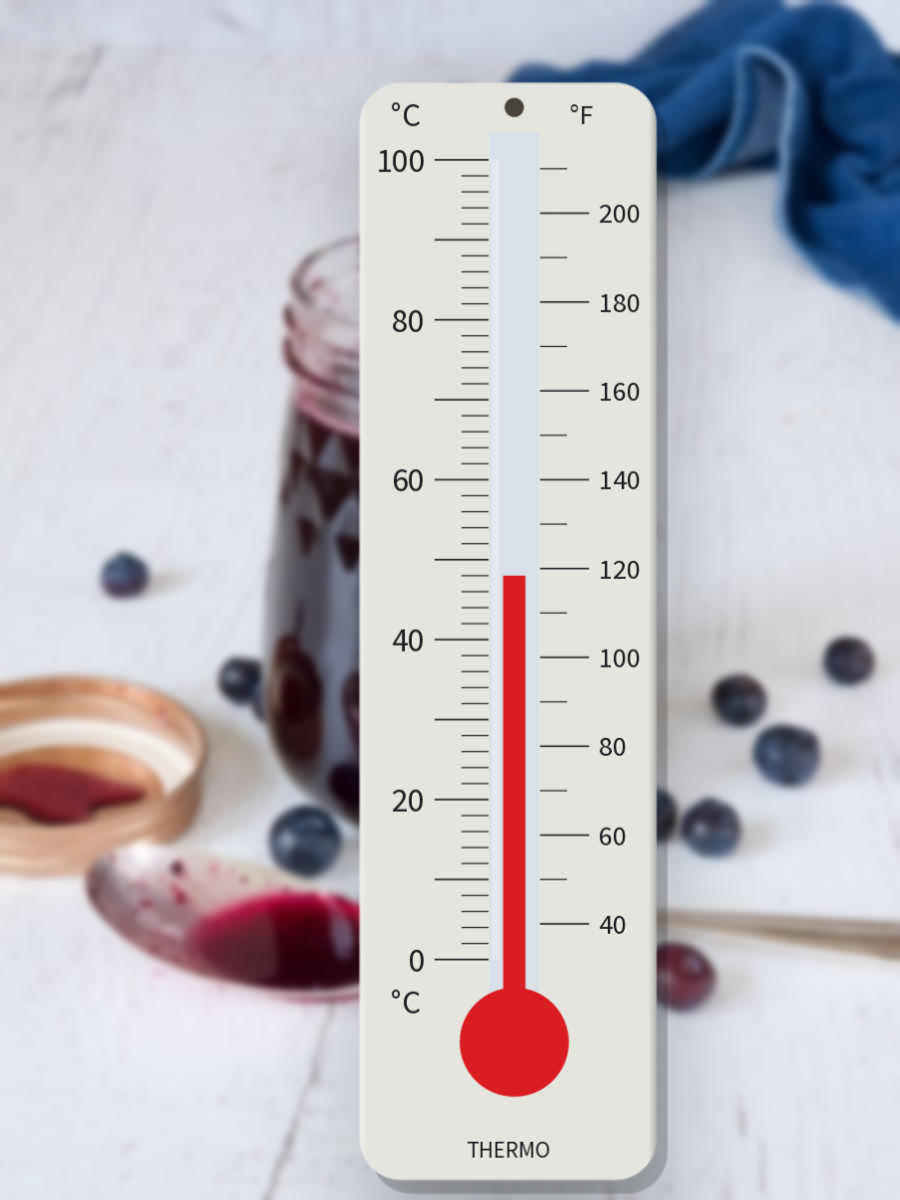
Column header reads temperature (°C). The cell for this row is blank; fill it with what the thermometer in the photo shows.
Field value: 48 °C
